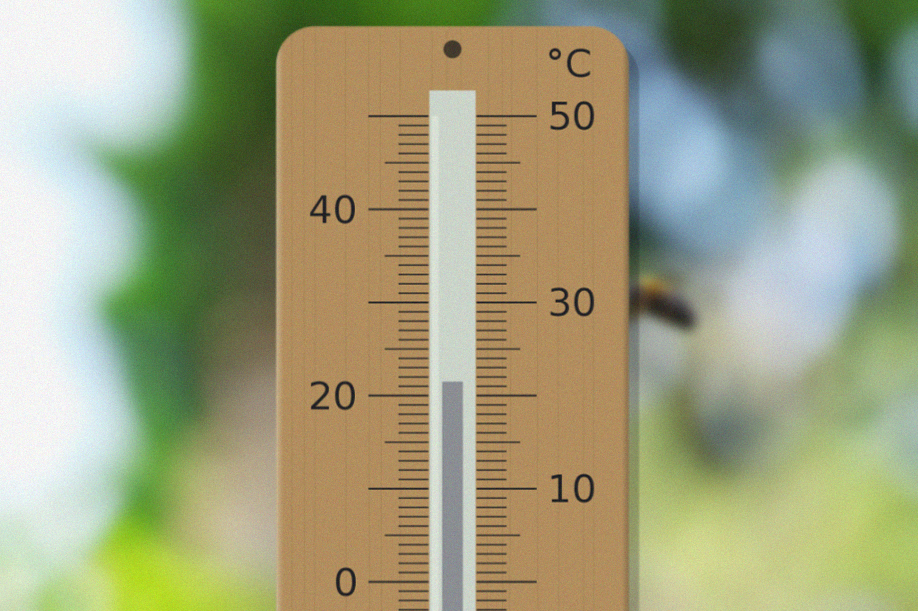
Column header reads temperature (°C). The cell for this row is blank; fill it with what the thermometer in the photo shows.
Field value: 21.5 °C
